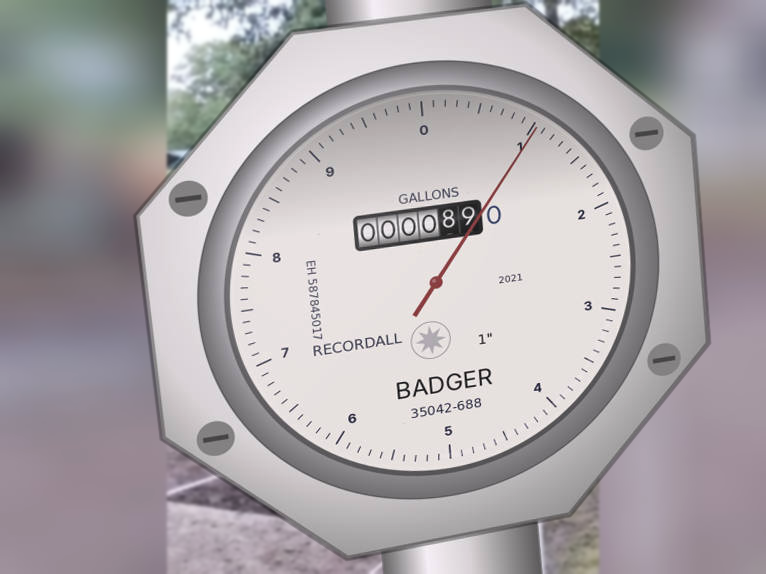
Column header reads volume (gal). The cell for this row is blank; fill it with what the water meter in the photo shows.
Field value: 891.0 gal
